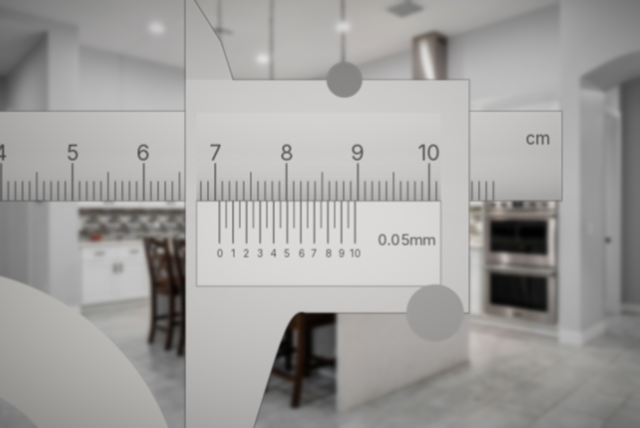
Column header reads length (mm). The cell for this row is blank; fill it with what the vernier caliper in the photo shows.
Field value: 70.6 mm
